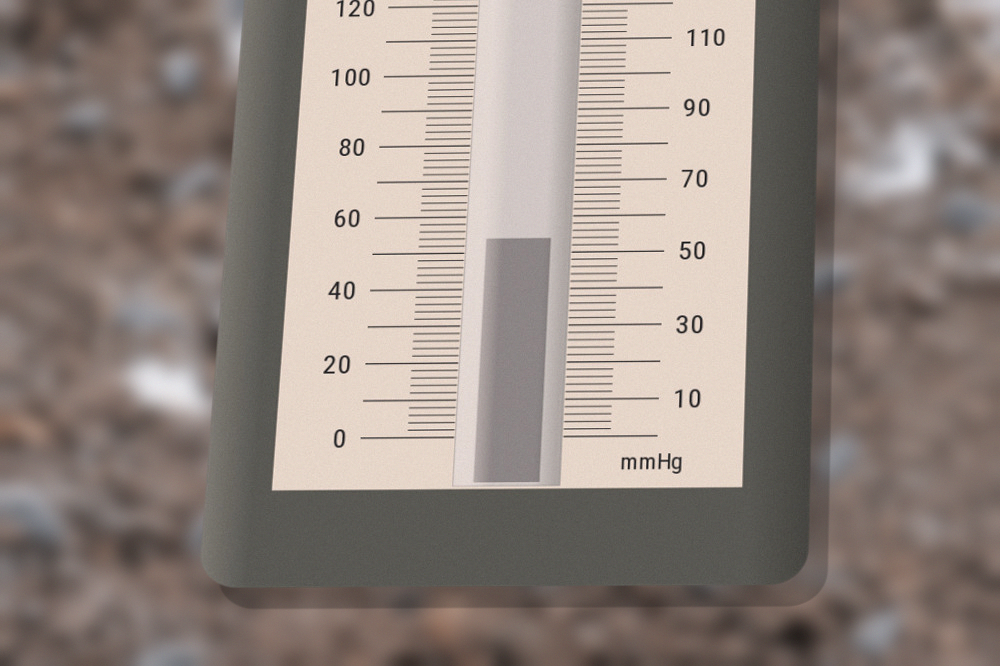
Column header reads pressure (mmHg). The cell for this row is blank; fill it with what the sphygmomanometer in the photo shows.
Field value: 54 mmHg
